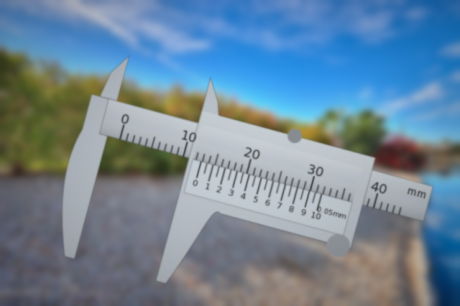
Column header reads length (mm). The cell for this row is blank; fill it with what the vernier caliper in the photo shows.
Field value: 12.8 mm
